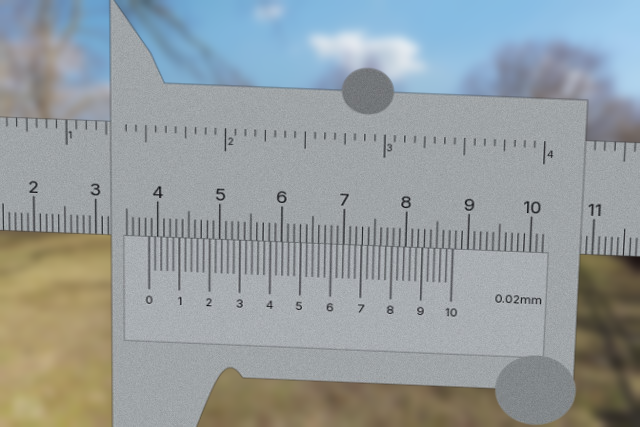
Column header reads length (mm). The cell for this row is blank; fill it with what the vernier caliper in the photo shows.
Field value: 38.6 mm
